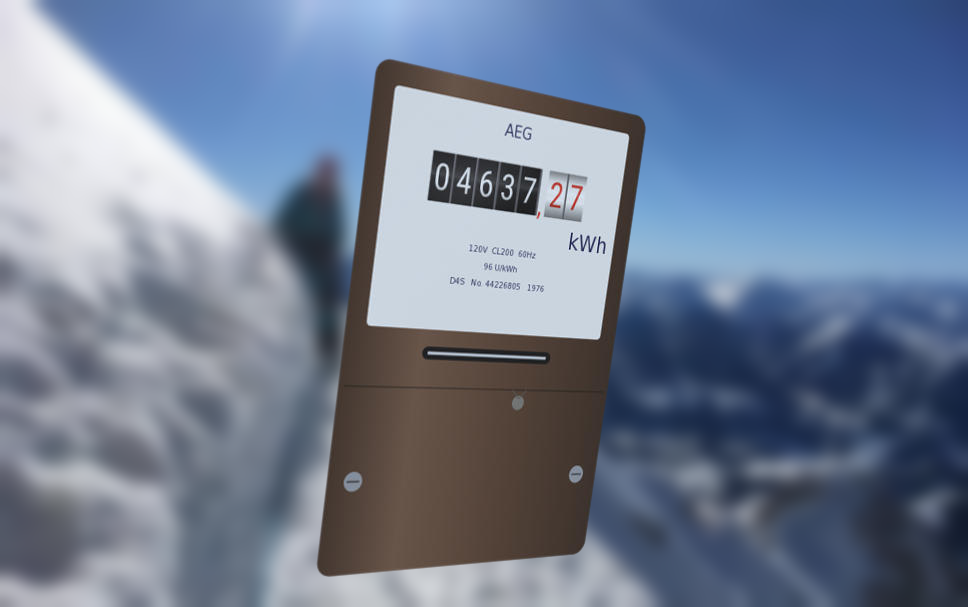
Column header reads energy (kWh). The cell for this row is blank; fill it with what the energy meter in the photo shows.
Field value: 4637.27 kWh
